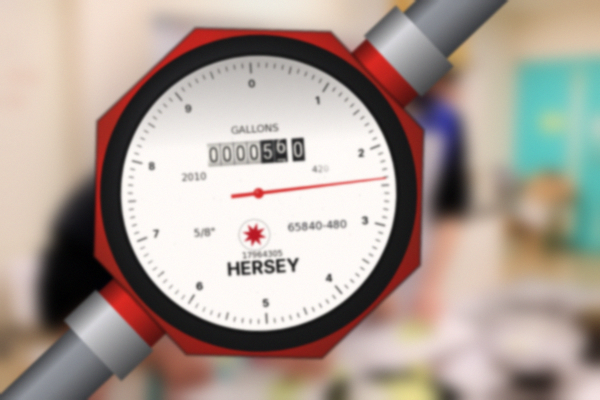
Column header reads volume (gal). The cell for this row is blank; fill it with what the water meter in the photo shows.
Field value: 562.4 gal
